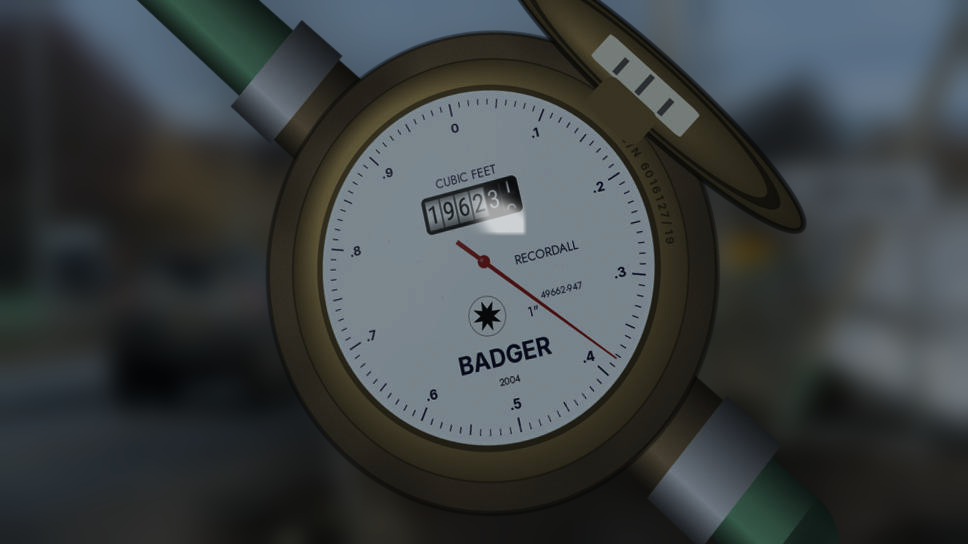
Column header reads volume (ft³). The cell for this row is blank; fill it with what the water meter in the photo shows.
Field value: 196231.38 ft³
